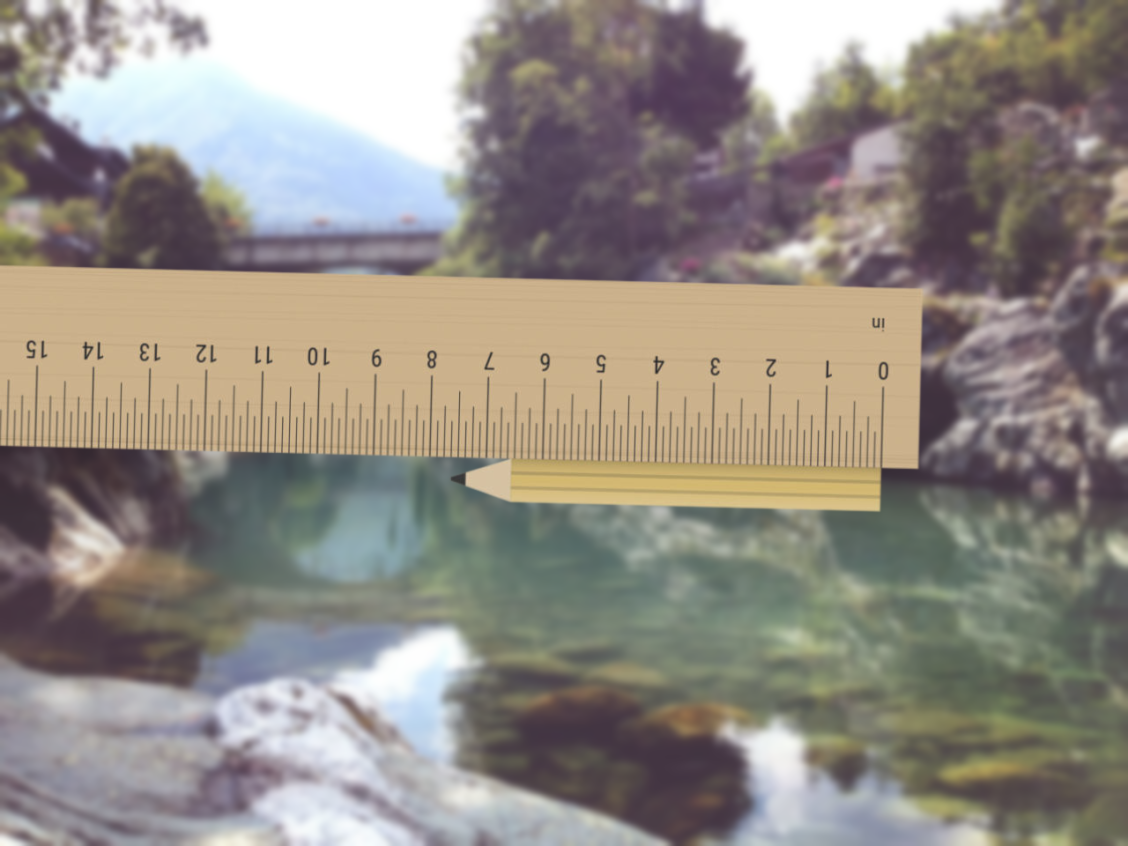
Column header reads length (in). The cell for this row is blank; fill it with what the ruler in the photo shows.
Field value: 7.625 in
